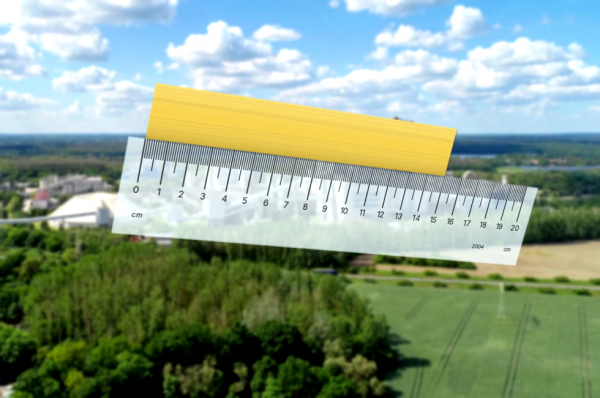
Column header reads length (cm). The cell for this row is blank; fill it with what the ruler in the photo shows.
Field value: 15 cm
